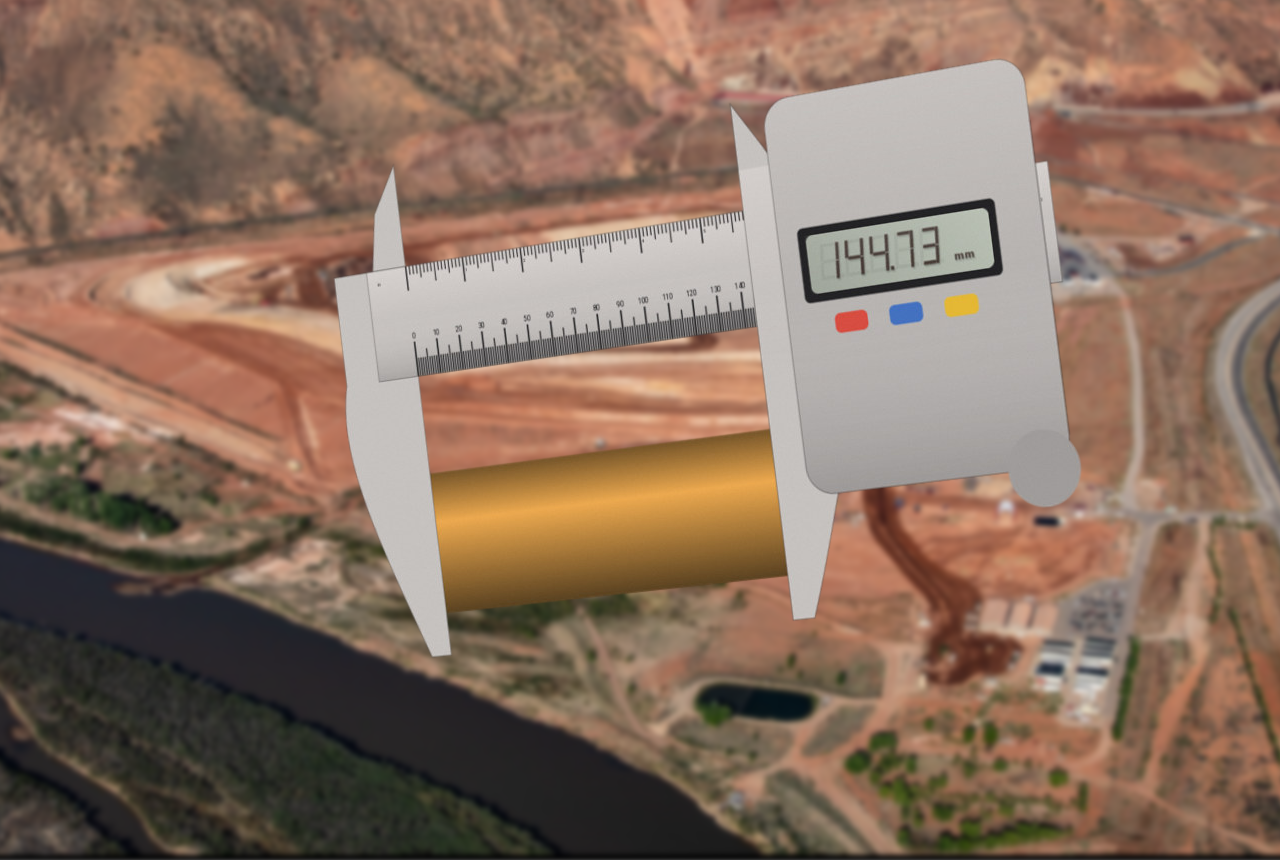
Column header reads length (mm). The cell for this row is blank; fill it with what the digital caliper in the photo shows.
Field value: 144.73 mm
